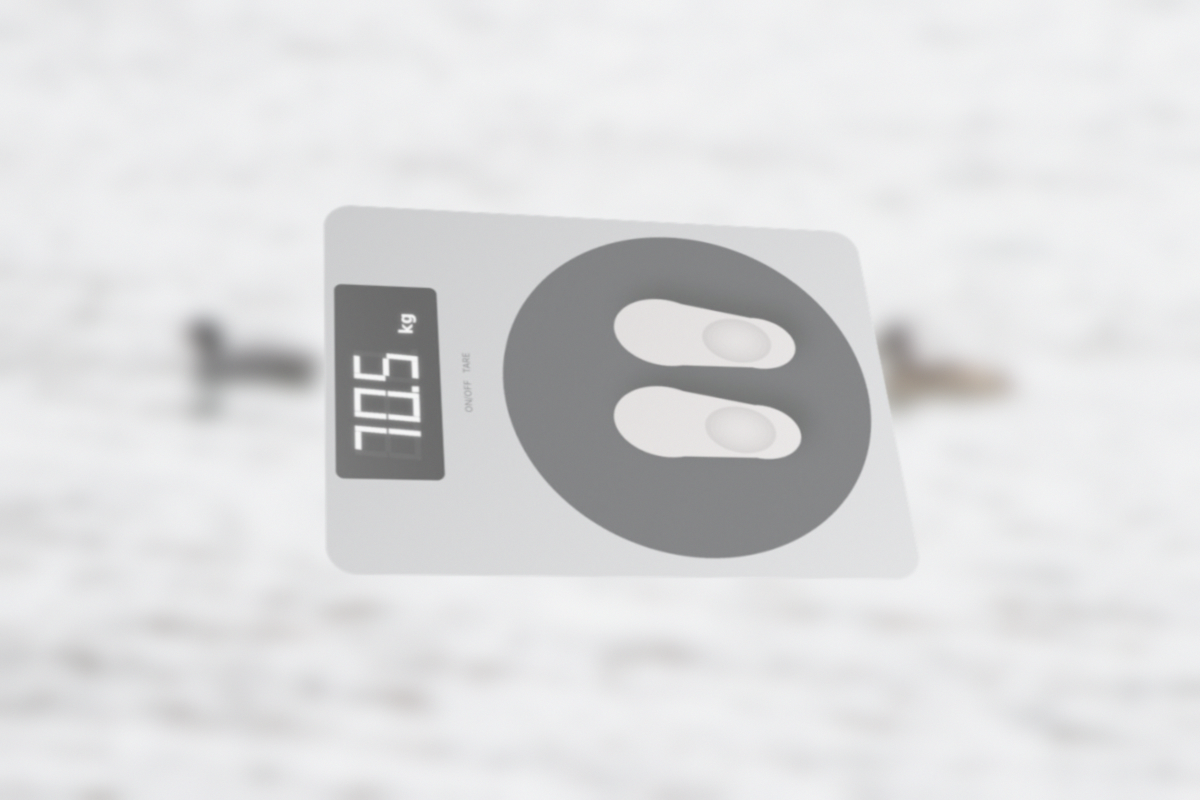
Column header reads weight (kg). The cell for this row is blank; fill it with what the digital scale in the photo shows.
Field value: 70.5 kg
